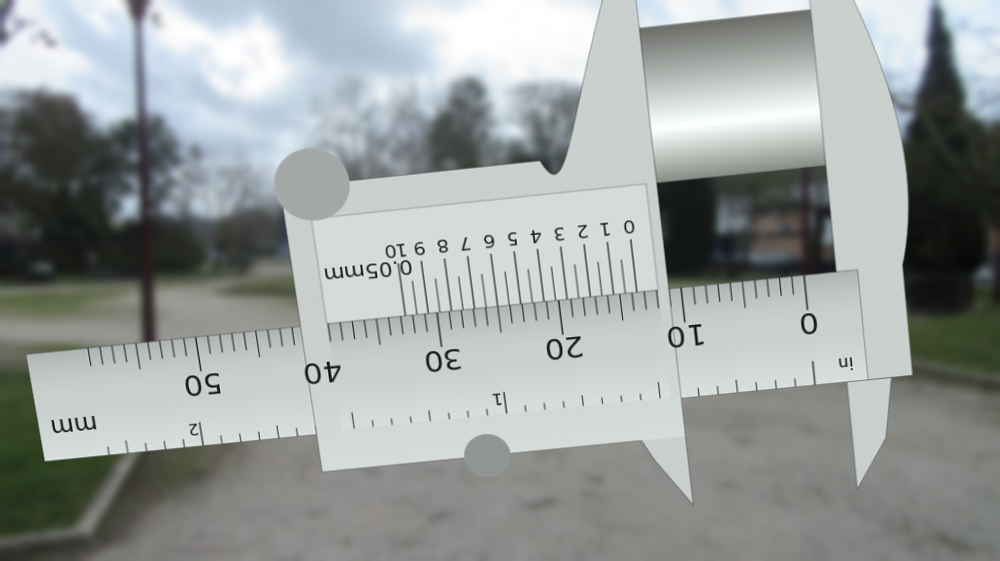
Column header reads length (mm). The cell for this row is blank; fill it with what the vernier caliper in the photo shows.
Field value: 13.6 mm
